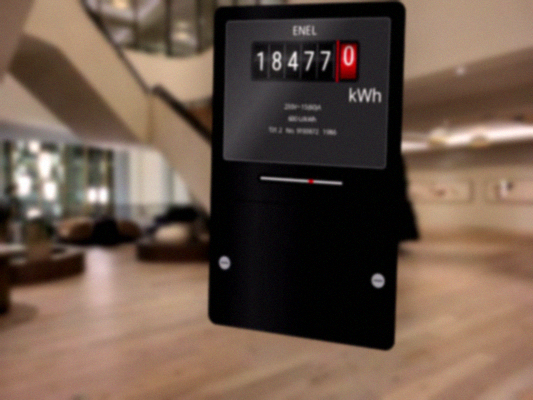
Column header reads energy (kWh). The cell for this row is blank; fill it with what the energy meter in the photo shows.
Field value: 18477.0 kWh
